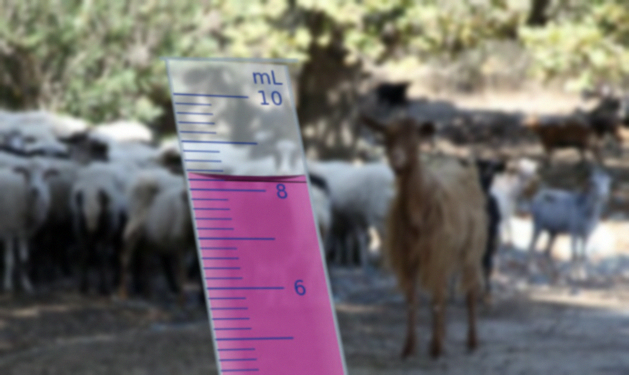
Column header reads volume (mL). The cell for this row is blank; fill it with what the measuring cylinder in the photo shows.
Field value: 8.2 mL
